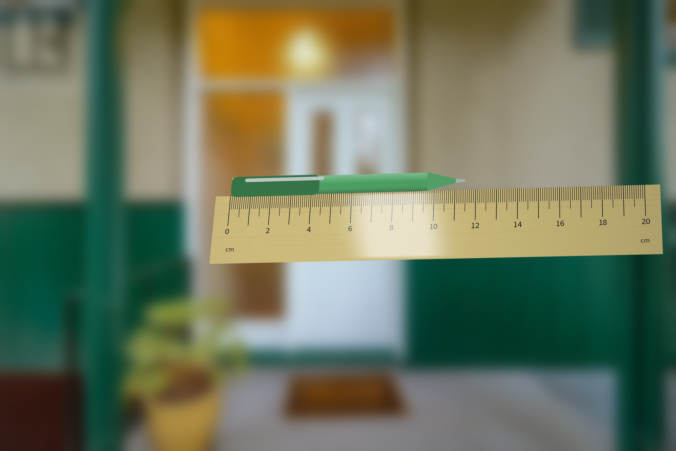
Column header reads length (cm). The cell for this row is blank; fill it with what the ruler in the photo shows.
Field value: 11.5 cm
